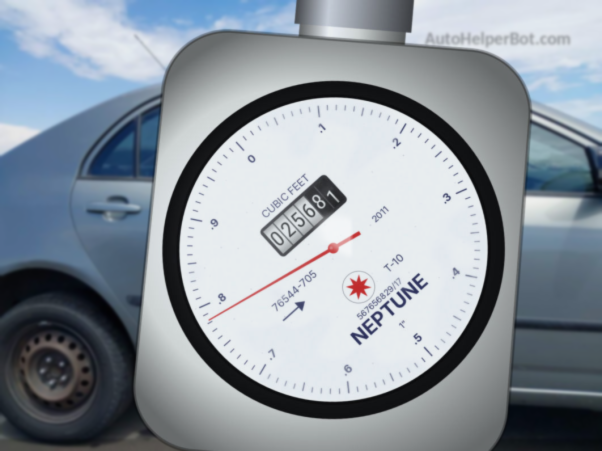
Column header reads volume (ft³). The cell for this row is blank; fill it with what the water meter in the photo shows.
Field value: 25680.78 ft³
